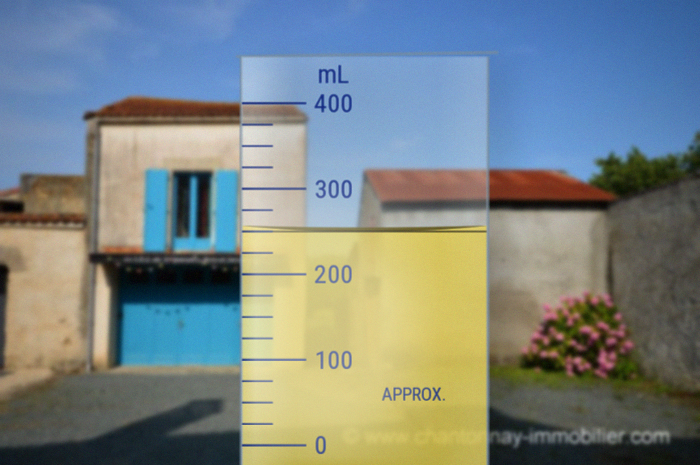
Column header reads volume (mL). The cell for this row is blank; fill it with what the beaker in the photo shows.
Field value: 250 mL
